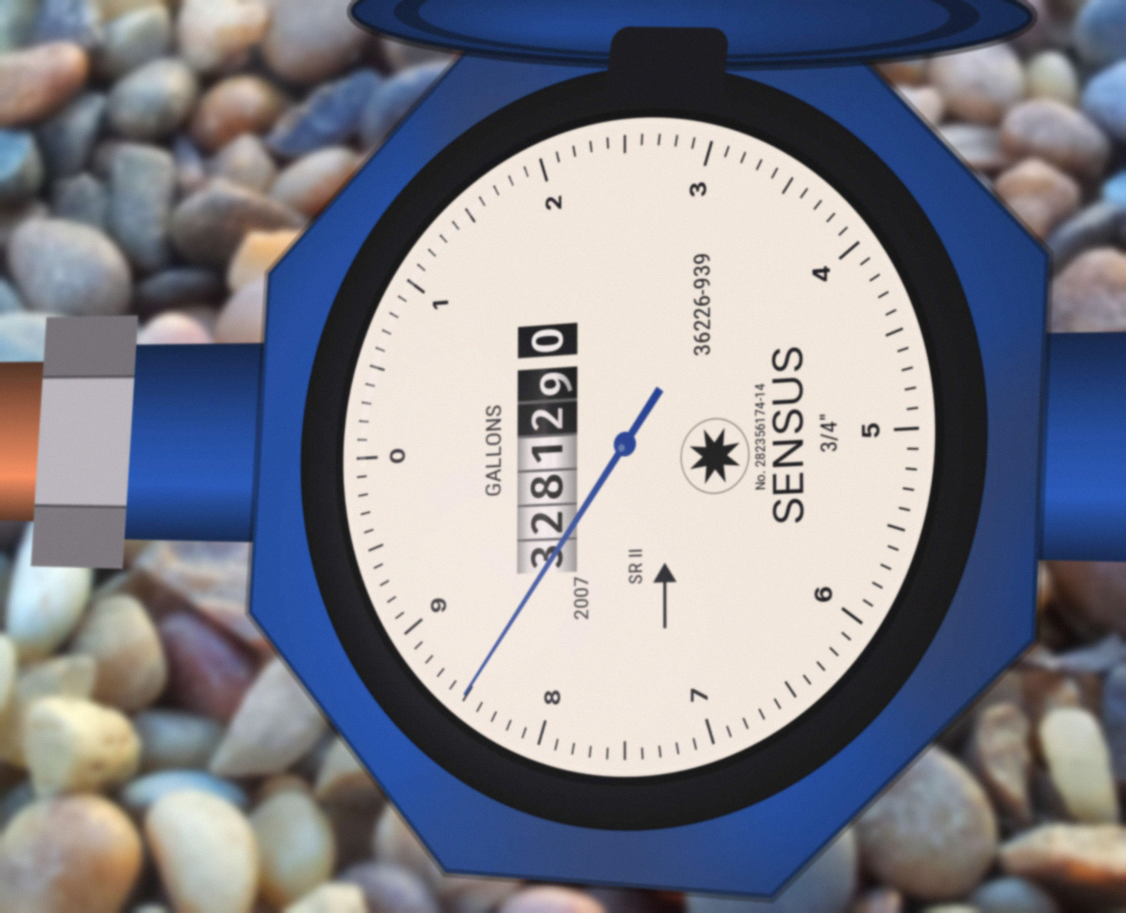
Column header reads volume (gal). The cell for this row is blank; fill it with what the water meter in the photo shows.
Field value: 3281288.5 gal
